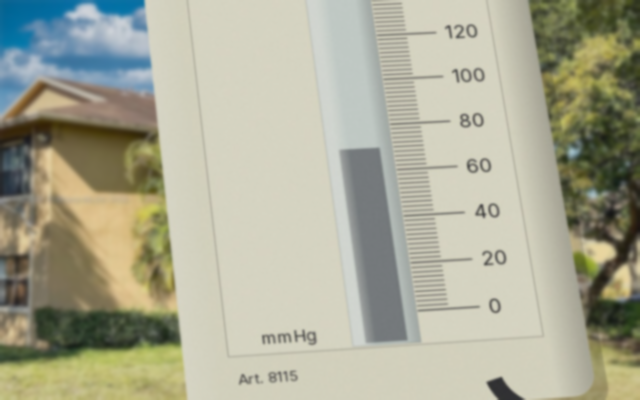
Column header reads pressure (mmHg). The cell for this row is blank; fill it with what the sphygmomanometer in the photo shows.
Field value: 70 mmHg
